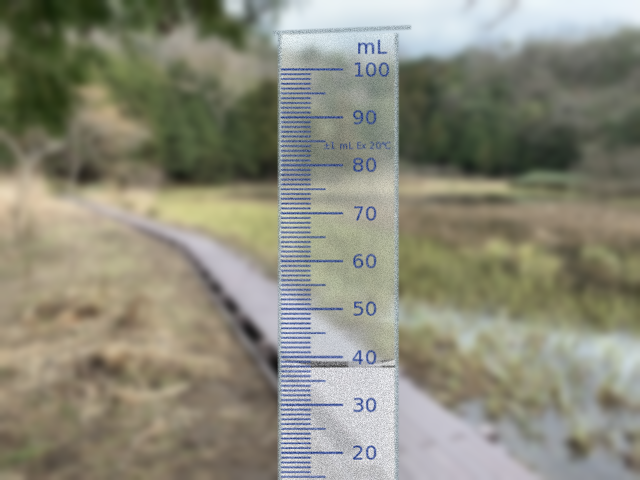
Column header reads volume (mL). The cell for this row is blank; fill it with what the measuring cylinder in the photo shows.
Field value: 38 mL
